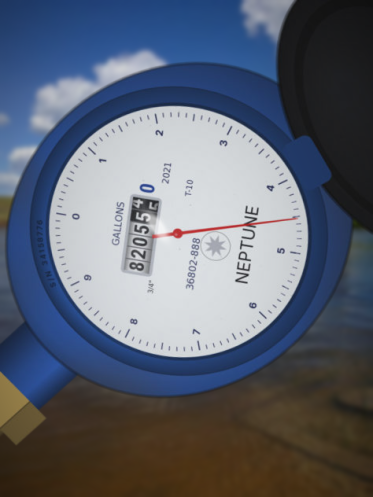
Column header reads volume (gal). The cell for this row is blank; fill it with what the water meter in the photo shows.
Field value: 8205544.5 gal
